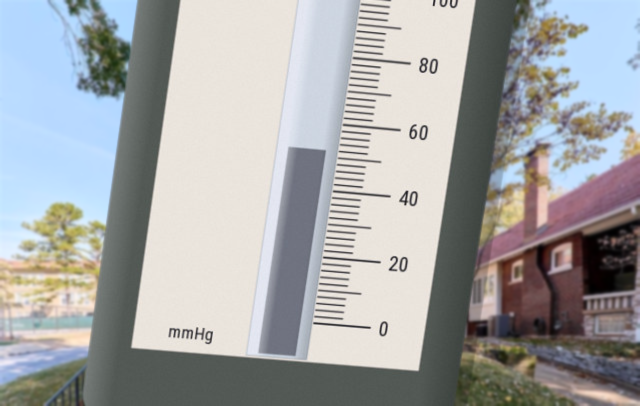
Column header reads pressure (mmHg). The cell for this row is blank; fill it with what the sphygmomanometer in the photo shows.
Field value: 52 mmHg
